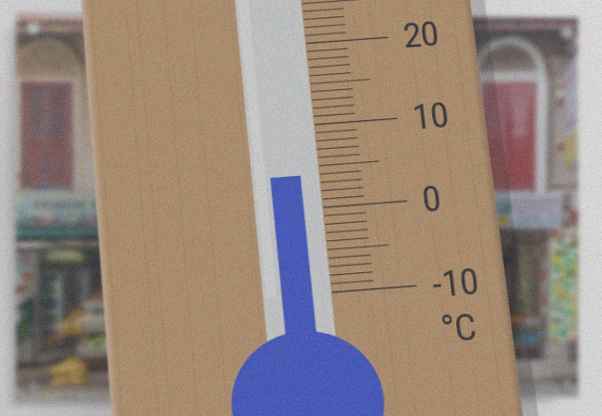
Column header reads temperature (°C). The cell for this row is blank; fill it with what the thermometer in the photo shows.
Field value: 4 °C
